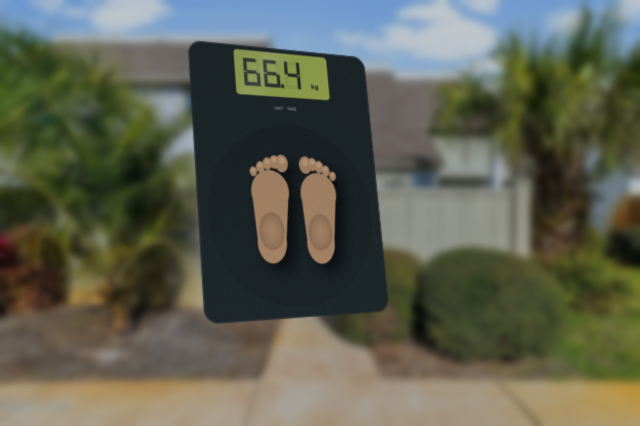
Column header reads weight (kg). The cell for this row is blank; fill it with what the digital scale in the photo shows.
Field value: 66.4 kg
